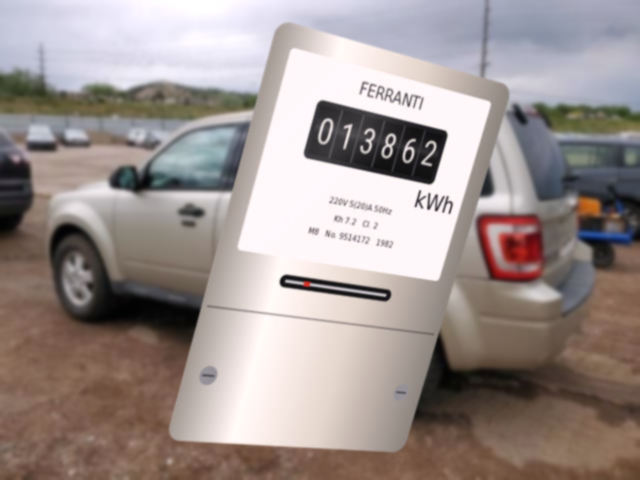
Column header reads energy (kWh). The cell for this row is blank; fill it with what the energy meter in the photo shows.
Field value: 13862 kWh
